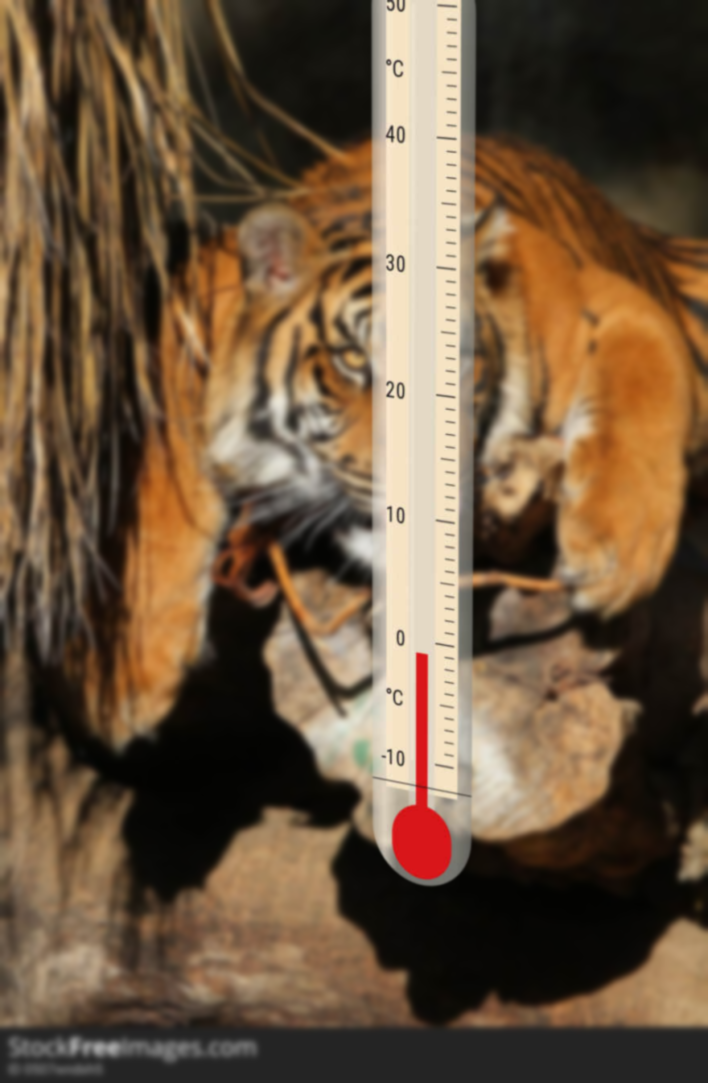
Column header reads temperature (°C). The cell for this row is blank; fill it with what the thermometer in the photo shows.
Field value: -1 °C
